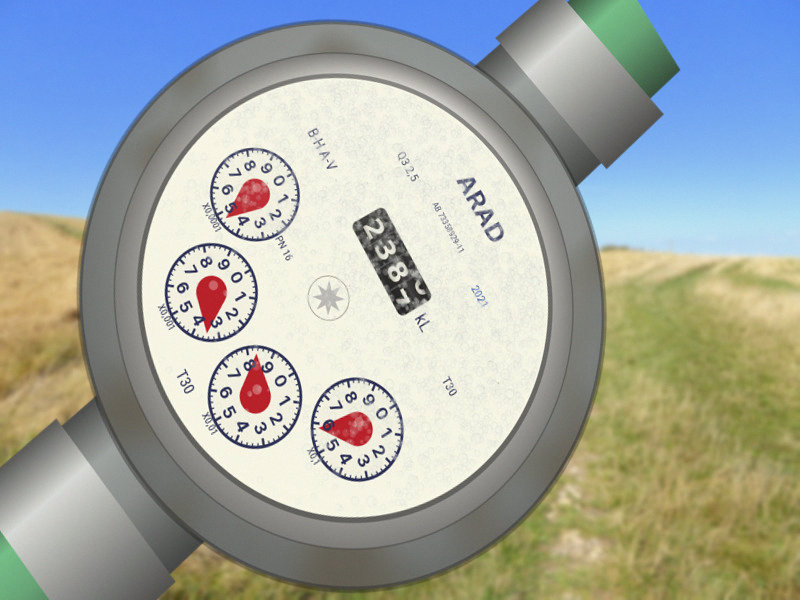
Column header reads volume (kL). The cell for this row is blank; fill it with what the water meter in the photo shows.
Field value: 2386.5834 kL
